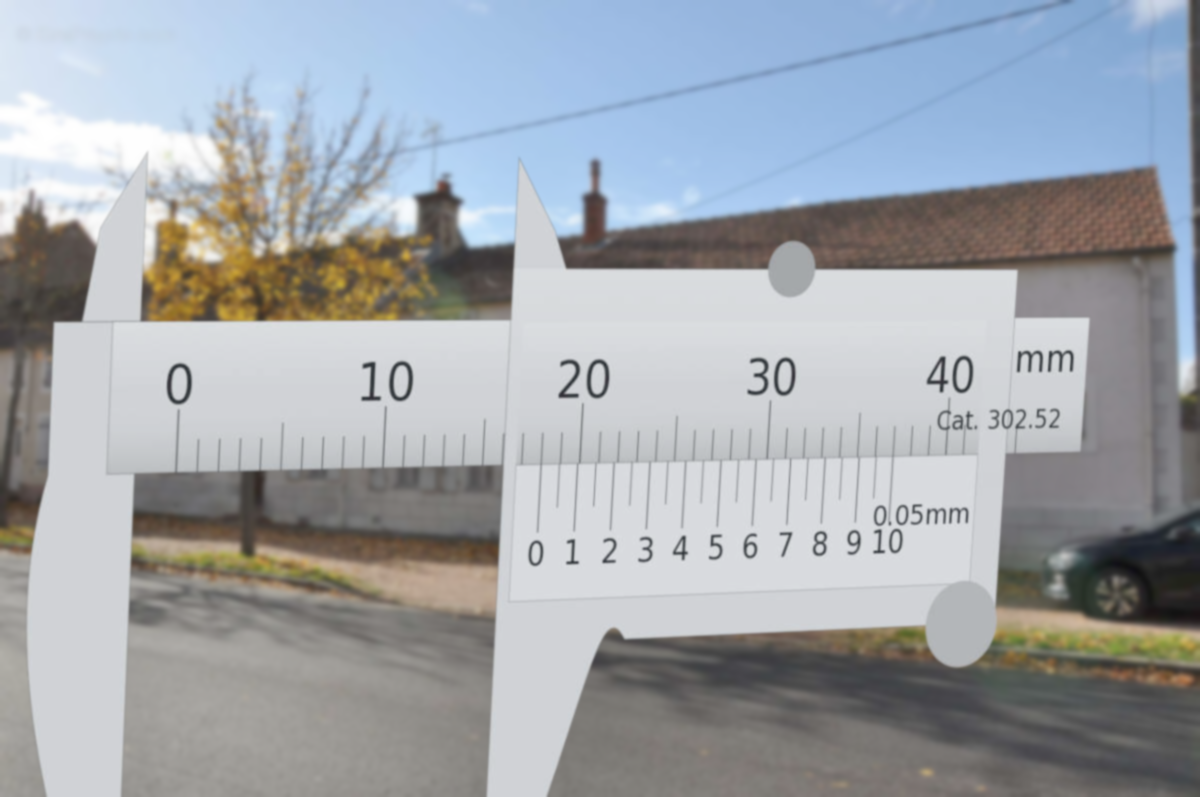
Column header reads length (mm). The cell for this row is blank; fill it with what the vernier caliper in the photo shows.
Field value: 18.0 mm
